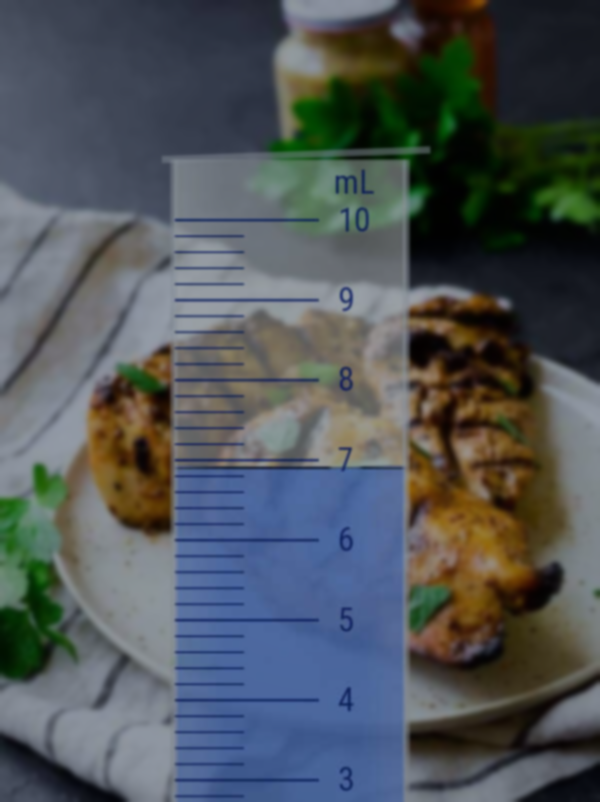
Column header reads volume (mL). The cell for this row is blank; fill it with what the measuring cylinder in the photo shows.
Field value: 6.9 mL
